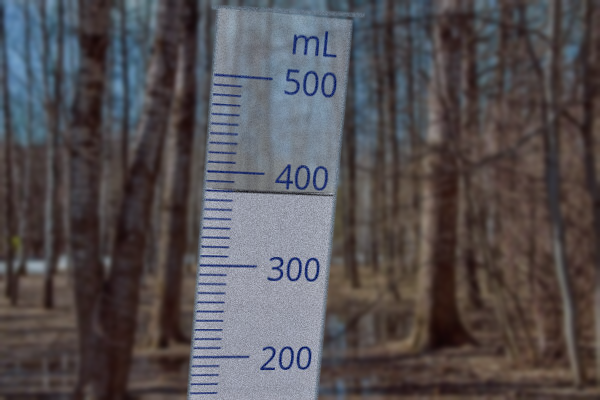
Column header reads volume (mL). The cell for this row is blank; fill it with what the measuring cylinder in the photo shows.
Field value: 380 mL
